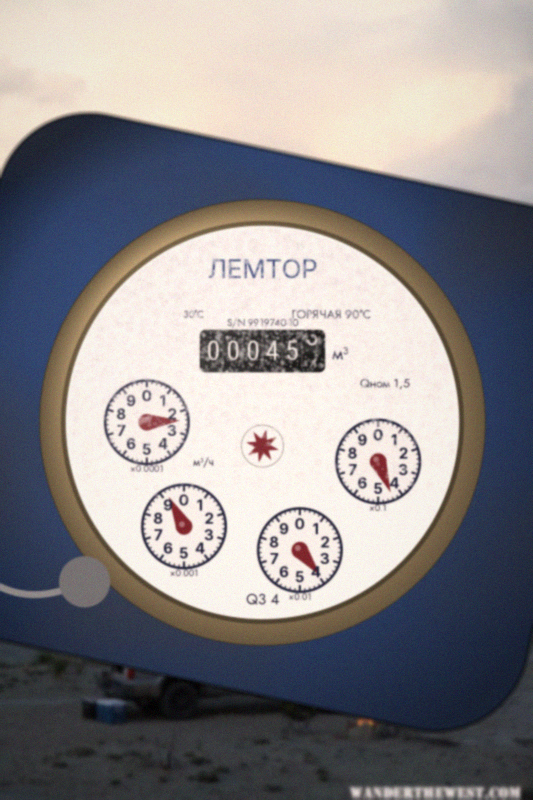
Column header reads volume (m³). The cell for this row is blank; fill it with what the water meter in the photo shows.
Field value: 453.4392 m³
